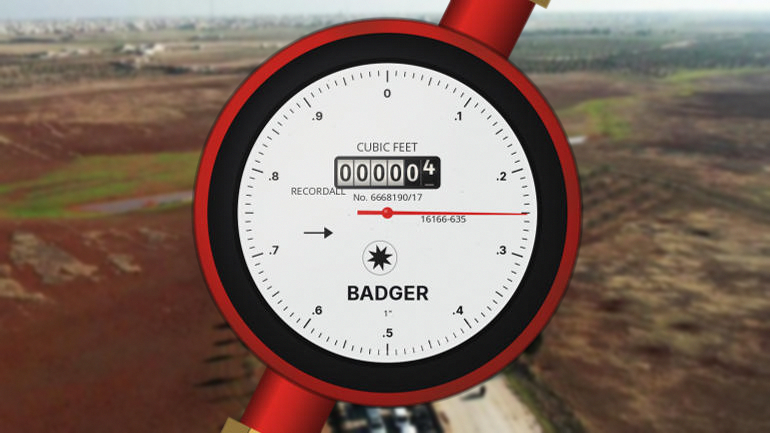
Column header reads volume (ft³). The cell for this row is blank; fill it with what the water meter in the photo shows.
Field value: 4.25 ft³
